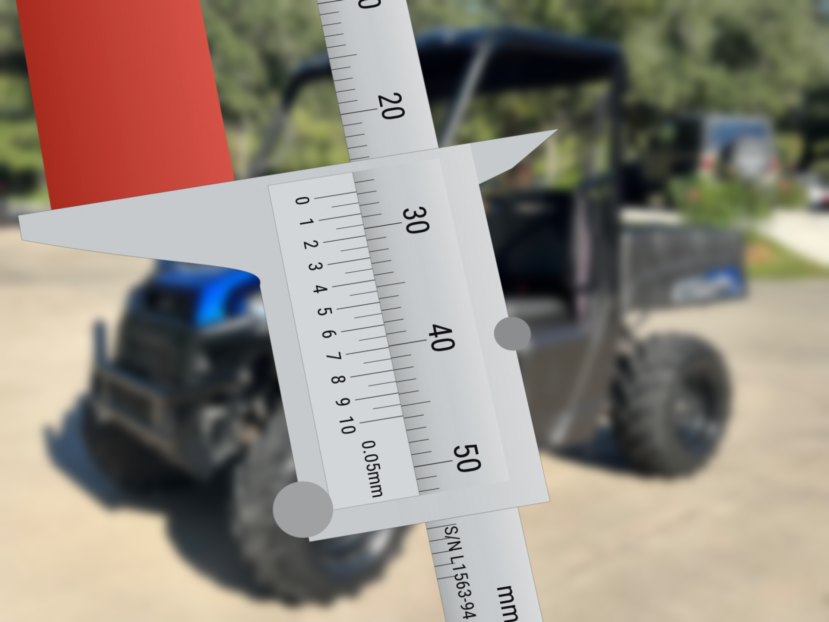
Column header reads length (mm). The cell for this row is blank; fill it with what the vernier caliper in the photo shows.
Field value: 26.8 mm
